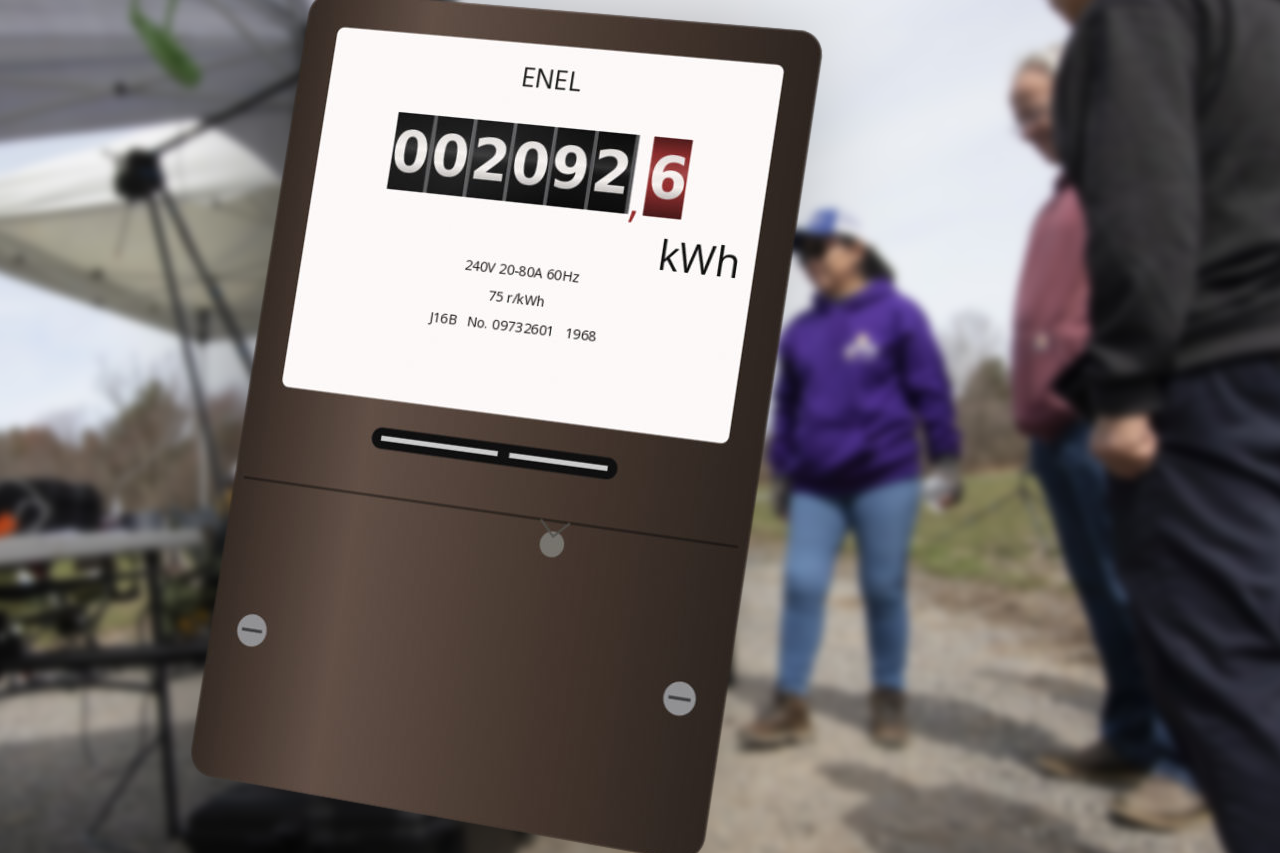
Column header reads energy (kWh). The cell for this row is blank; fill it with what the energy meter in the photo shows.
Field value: 2092.6 kWh
